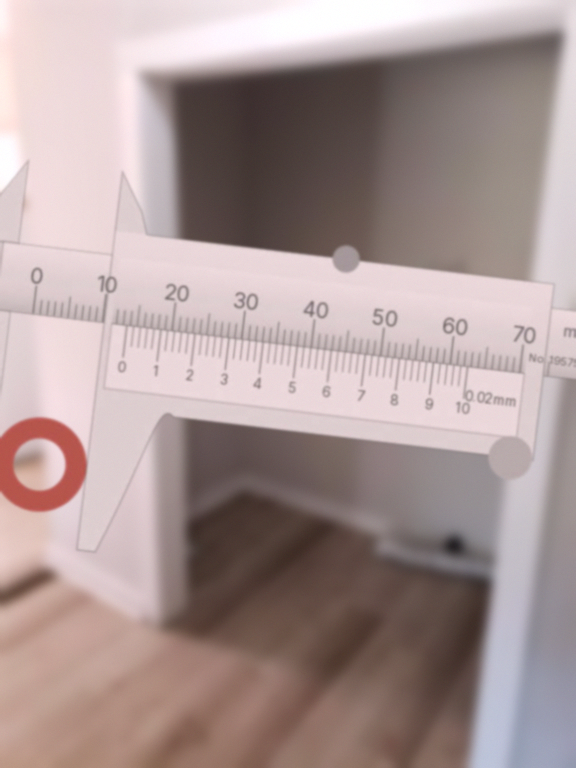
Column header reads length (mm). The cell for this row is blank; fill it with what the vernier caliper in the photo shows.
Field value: 13.5 mm
